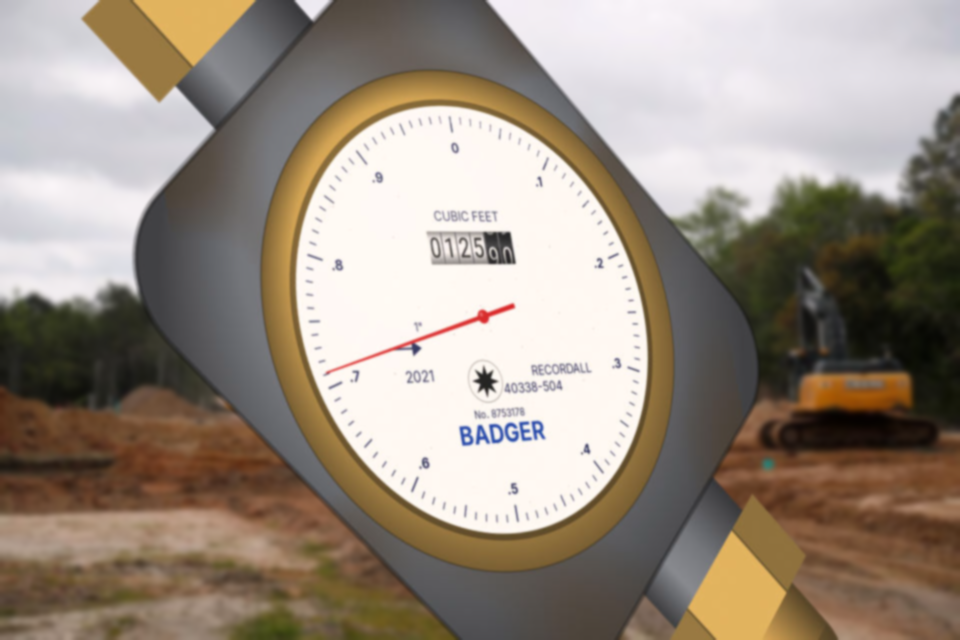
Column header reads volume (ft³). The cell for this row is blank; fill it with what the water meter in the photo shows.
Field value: 12589.71 ft³
